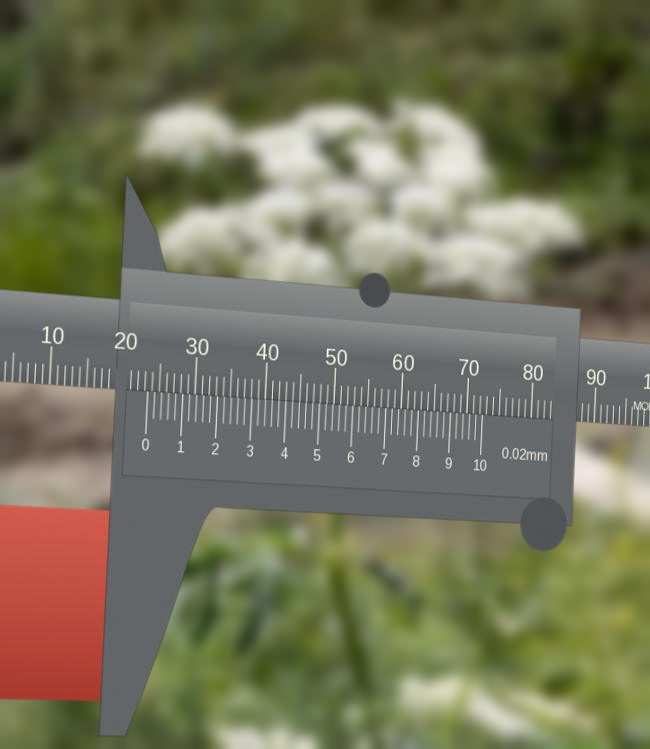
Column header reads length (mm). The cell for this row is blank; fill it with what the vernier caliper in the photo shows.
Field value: 23.4 mm
